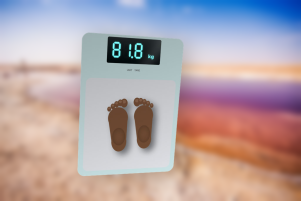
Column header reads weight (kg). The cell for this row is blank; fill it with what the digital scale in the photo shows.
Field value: 81.8 kg
